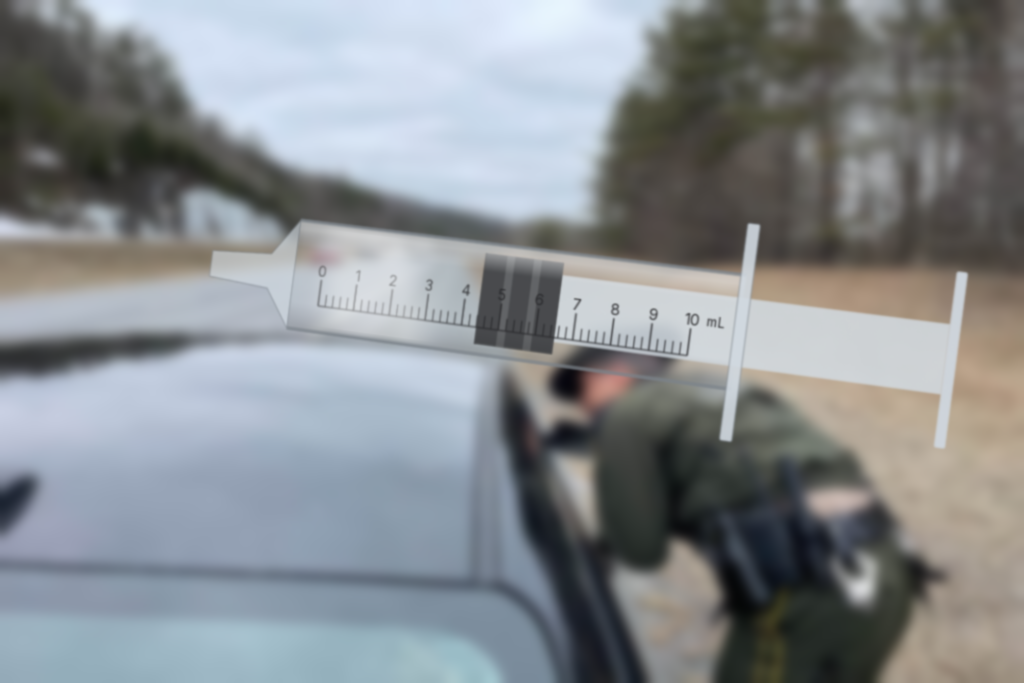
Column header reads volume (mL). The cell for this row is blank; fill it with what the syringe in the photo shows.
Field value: 4.4 mL
